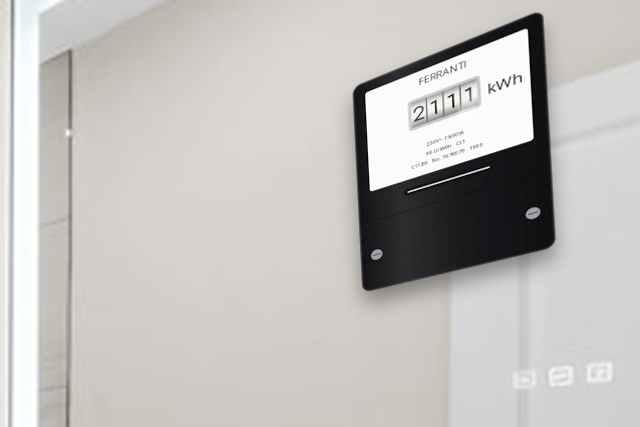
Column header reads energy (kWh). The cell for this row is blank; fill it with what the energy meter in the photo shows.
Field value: 2111 kWh
